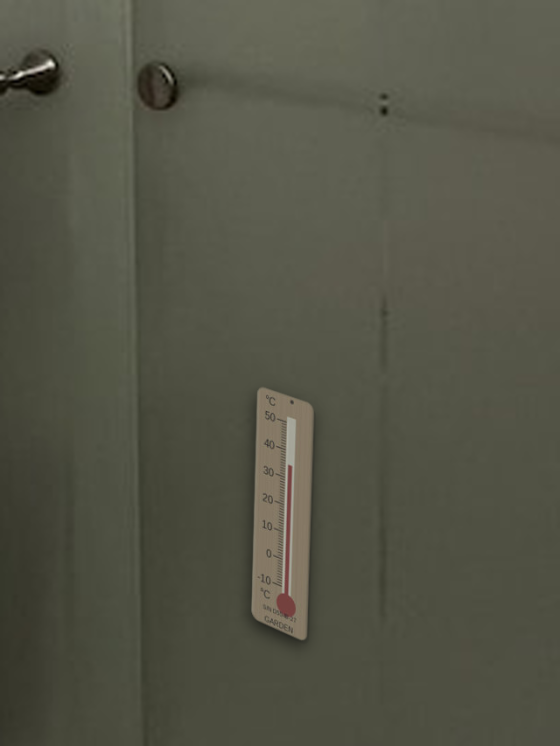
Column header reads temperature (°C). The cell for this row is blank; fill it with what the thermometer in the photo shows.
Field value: 35 °C
